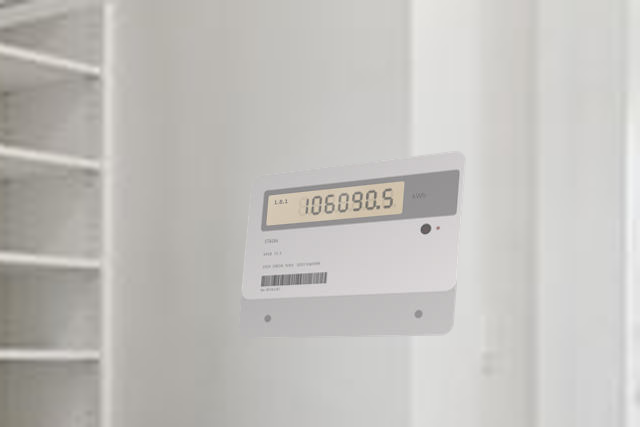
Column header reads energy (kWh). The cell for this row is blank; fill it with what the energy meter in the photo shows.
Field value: 106090.5 kWh
